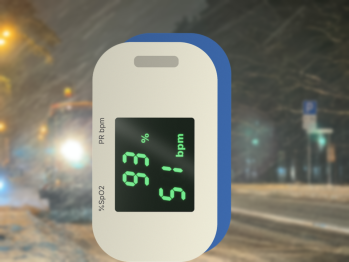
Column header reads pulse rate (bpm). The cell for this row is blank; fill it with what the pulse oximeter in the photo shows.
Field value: 51 bpm
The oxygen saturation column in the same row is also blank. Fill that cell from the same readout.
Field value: 93 %
